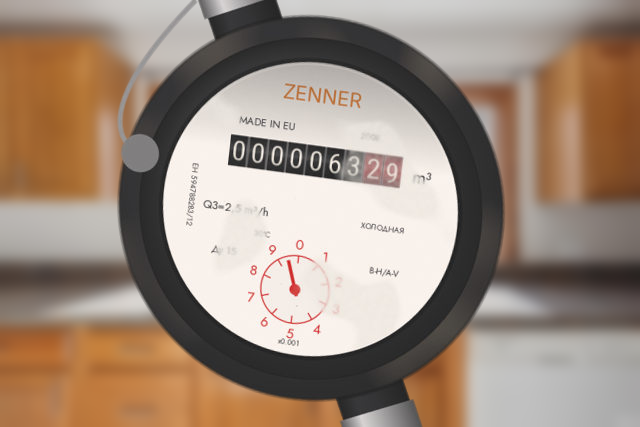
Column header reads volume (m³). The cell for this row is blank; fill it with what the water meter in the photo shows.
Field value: 63.289 m³
